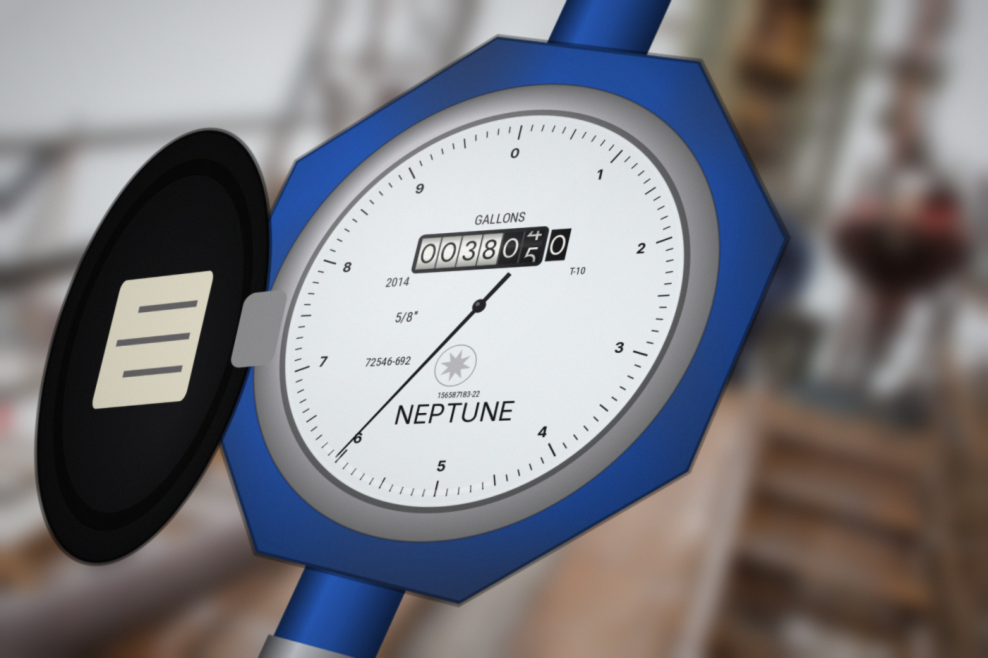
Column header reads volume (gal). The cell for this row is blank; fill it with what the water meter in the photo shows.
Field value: 38046.0 gal
